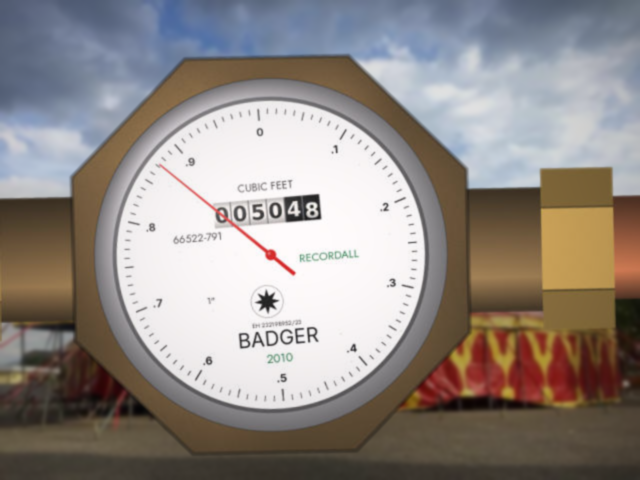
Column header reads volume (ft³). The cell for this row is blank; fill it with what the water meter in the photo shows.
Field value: 5047.87 ft³
